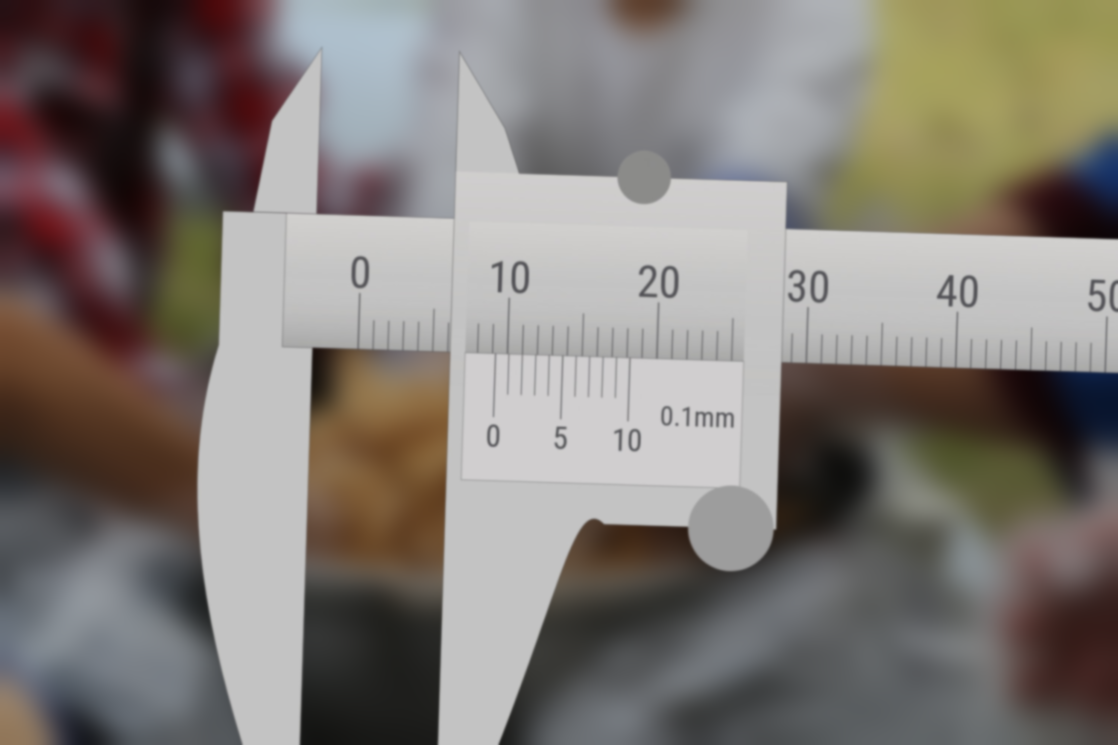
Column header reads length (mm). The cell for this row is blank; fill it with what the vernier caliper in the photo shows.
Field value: 9.2 mm
